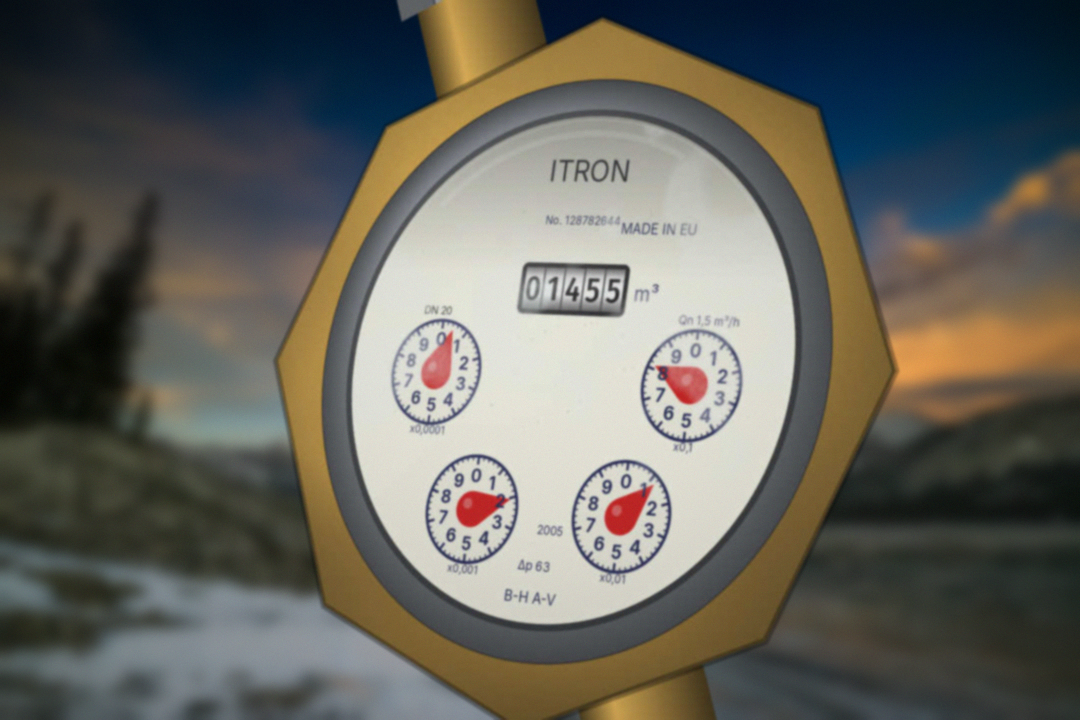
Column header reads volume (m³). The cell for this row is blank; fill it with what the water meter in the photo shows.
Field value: 1455.8120 m³
